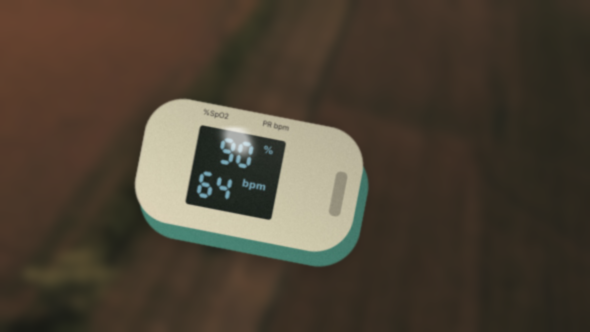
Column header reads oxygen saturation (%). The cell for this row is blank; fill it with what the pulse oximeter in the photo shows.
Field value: 90 %
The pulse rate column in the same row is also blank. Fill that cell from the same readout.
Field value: 64 bpm
